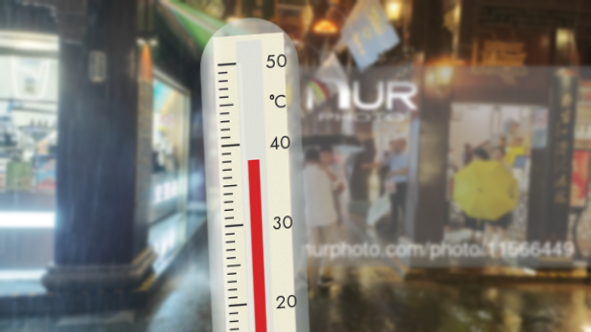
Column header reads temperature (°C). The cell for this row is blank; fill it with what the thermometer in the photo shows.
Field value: 38 °C
